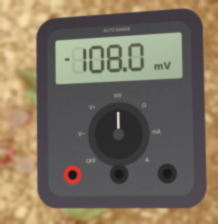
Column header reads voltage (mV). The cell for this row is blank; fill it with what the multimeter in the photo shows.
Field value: -108.0 mV
